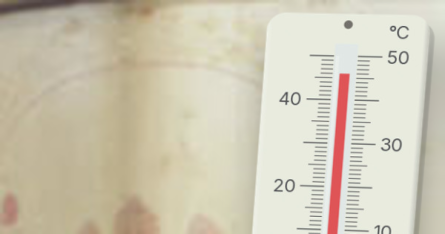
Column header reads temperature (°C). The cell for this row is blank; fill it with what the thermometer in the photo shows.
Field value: 46 °C
